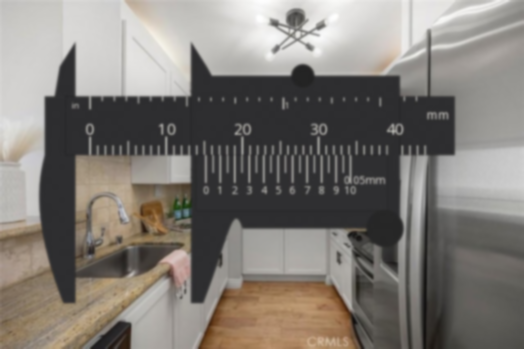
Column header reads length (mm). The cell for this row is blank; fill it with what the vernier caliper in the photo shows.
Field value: 15.2 mm
